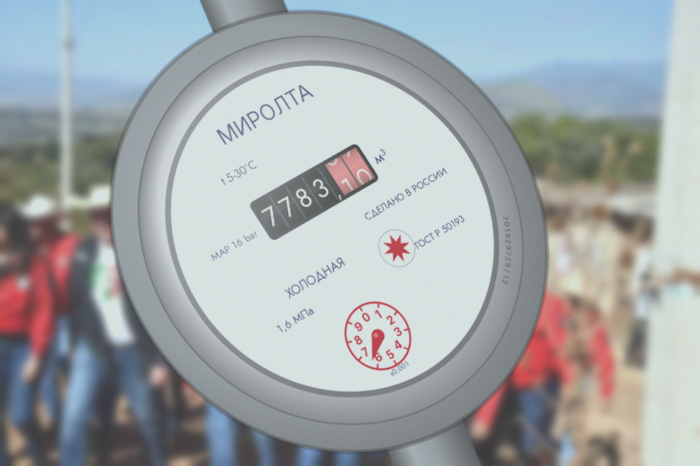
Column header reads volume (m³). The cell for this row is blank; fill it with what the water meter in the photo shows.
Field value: 7783.096 m³
